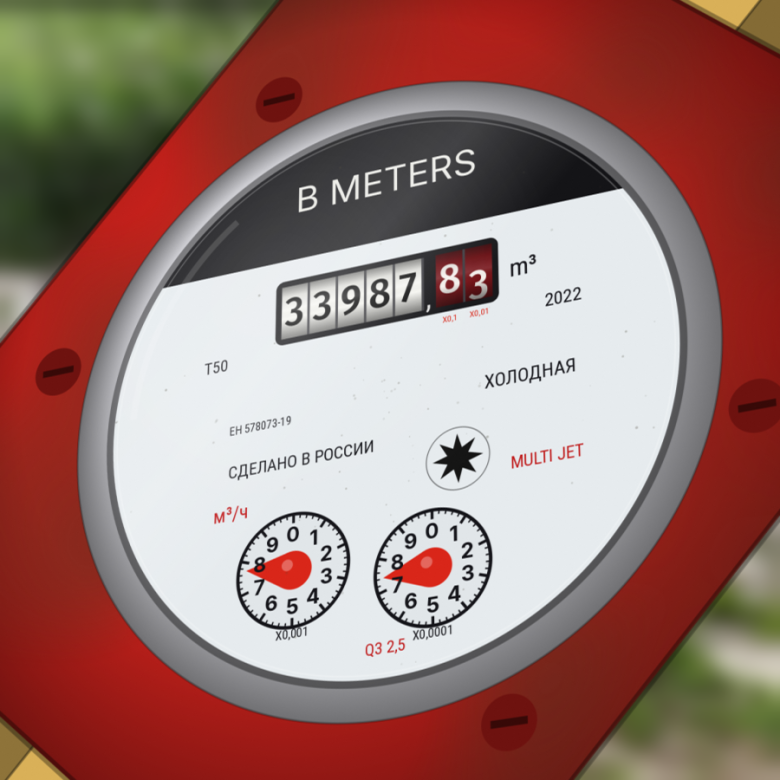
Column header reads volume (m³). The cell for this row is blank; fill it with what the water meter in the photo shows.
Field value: 33987.8277 m³
